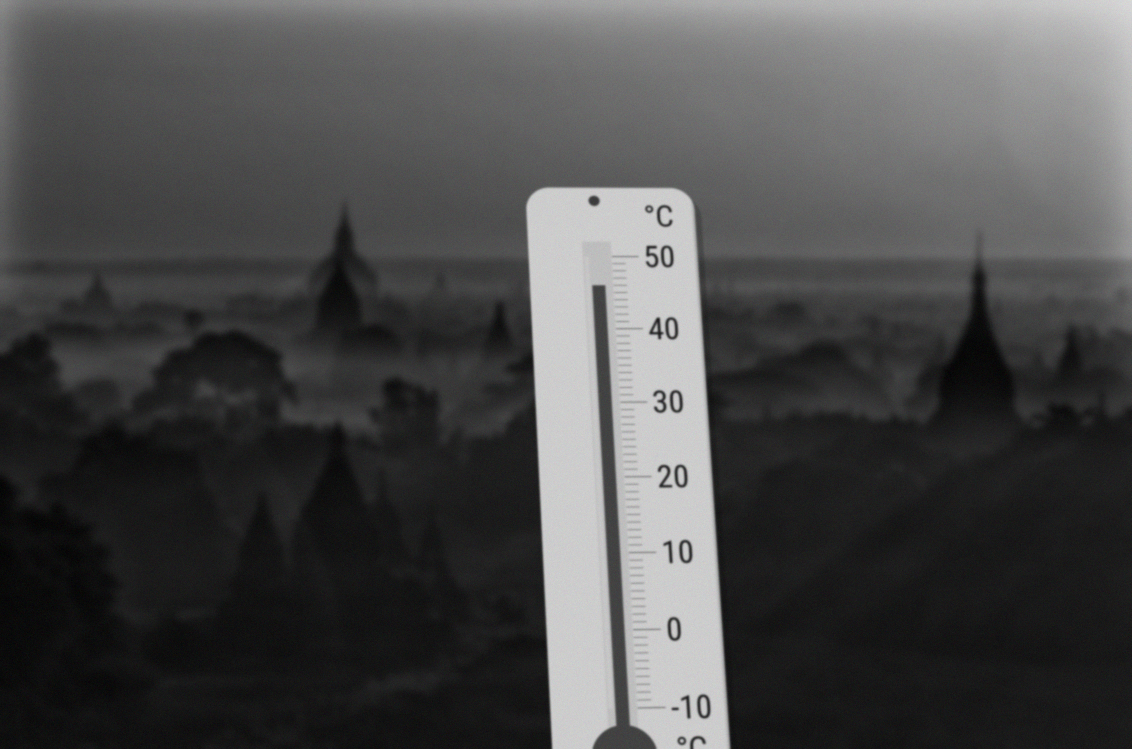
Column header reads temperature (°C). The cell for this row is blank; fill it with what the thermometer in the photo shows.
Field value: 46 °C
